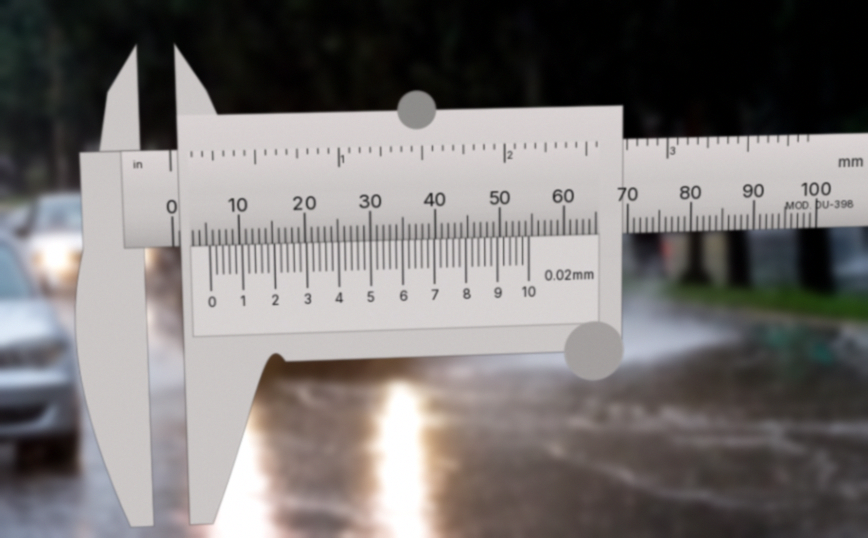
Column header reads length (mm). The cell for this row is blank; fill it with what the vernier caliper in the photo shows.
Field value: 5.5 mm
